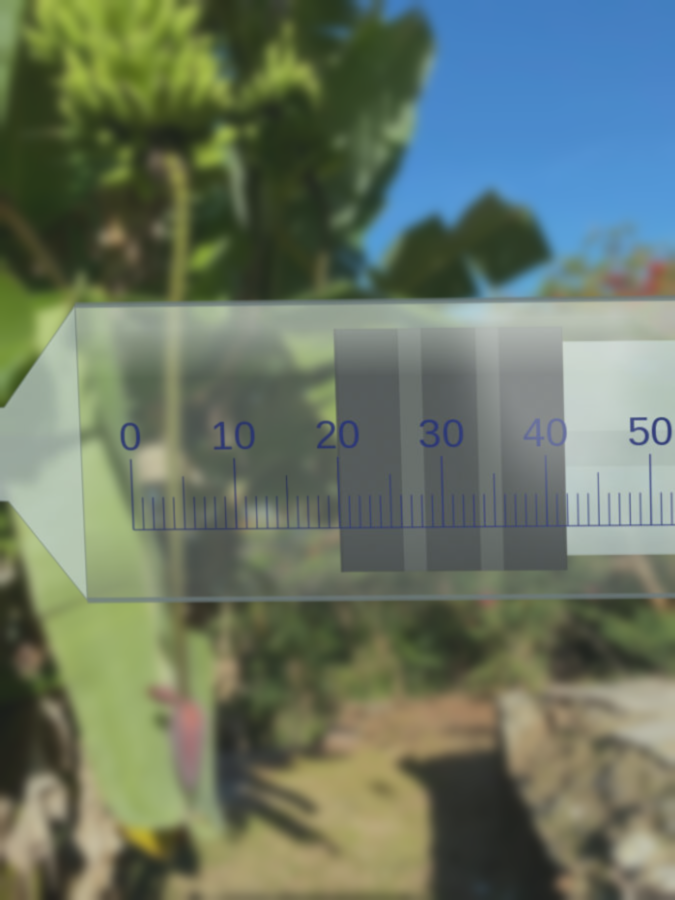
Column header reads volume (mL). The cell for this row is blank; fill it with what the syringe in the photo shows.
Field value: 20 mL
